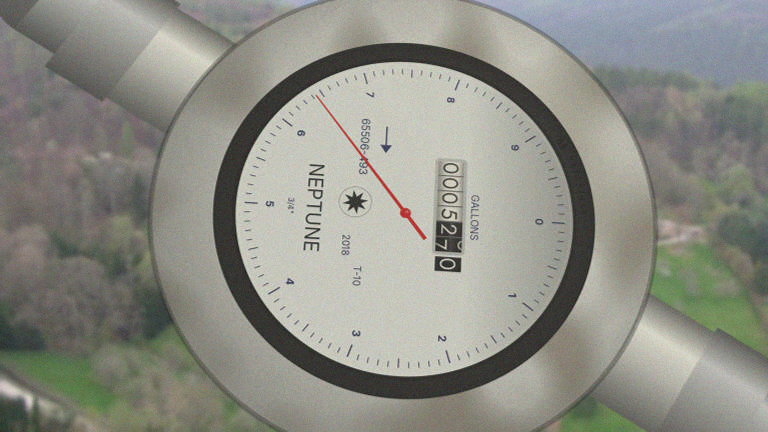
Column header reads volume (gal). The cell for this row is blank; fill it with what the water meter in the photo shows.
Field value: 5266.4 gal
